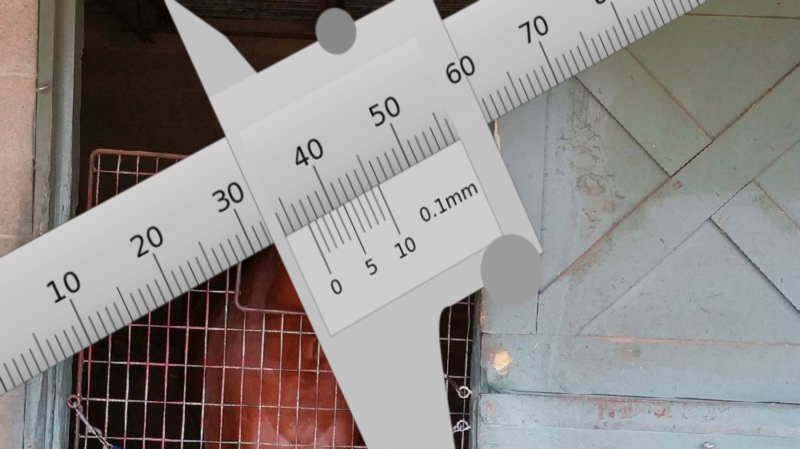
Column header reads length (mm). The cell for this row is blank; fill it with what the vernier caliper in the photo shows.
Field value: 36.8 mm
